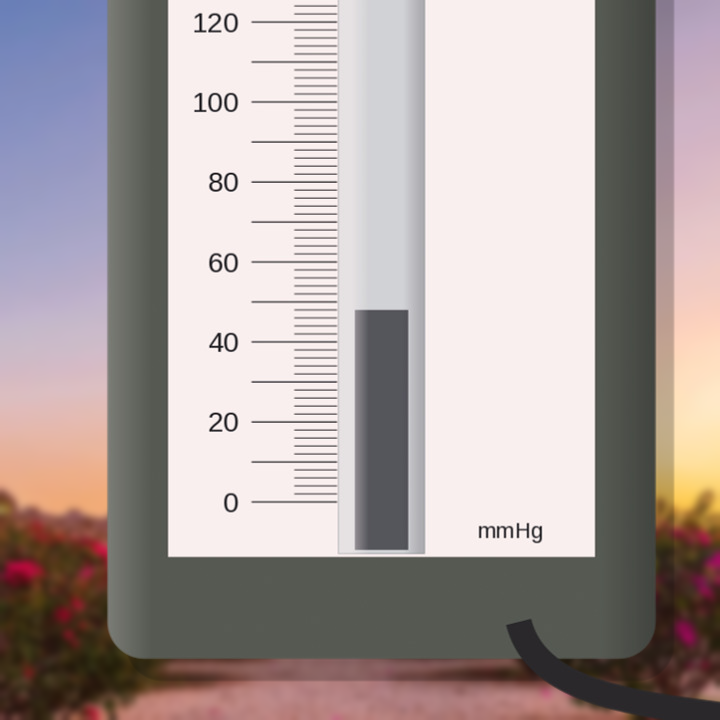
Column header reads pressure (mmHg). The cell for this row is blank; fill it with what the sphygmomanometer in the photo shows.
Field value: 48 mmHg
